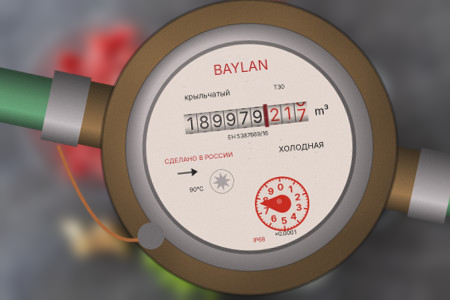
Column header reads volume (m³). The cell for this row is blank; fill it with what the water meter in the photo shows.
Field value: 189979.2167 m³
